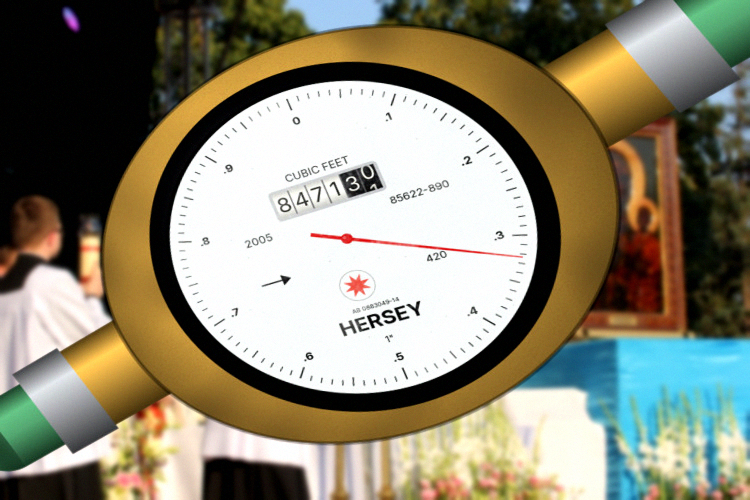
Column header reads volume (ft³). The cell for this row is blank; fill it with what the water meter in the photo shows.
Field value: 847130.32 ft³
